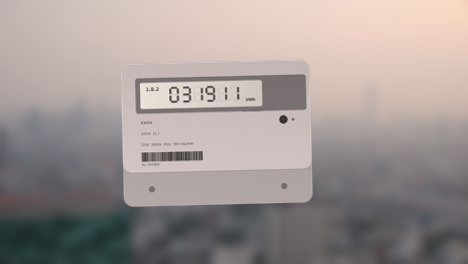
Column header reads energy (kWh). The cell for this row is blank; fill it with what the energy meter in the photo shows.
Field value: 31911 kWh
